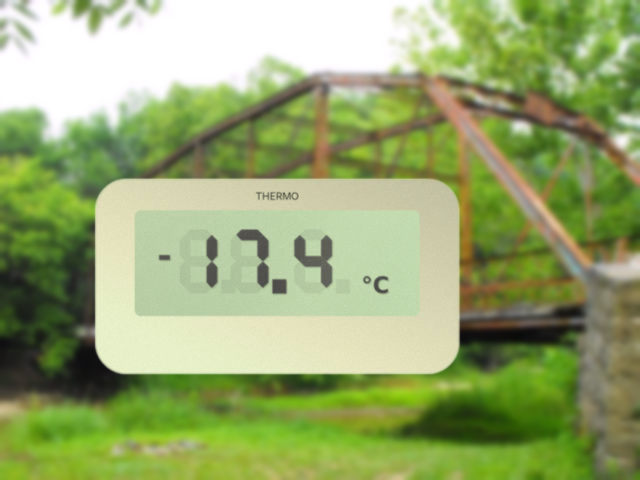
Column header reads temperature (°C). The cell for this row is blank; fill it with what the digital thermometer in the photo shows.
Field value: -17.4 °C
